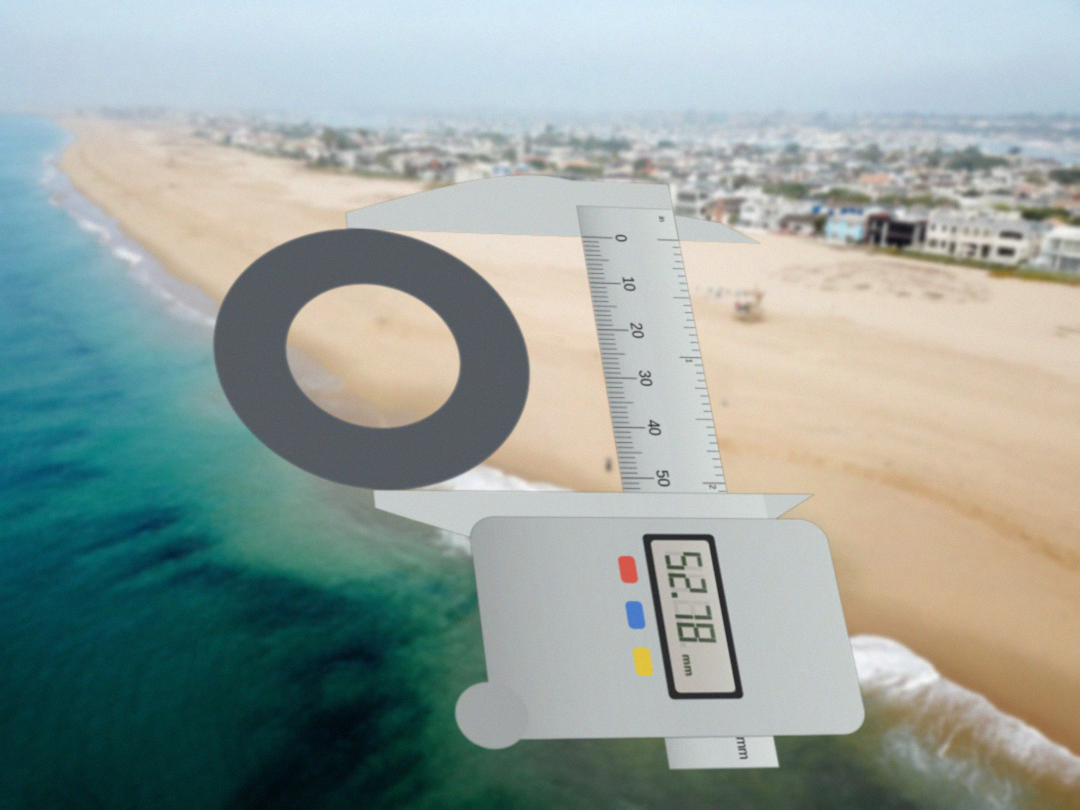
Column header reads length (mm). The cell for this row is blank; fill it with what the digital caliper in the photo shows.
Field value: 52.78 mm
